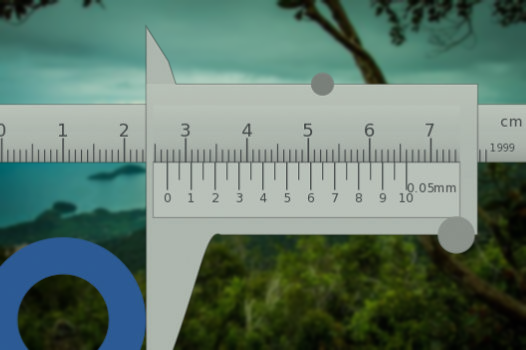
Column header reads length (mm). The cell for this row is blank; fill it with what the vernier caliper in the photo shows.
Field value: 27.0 mm
